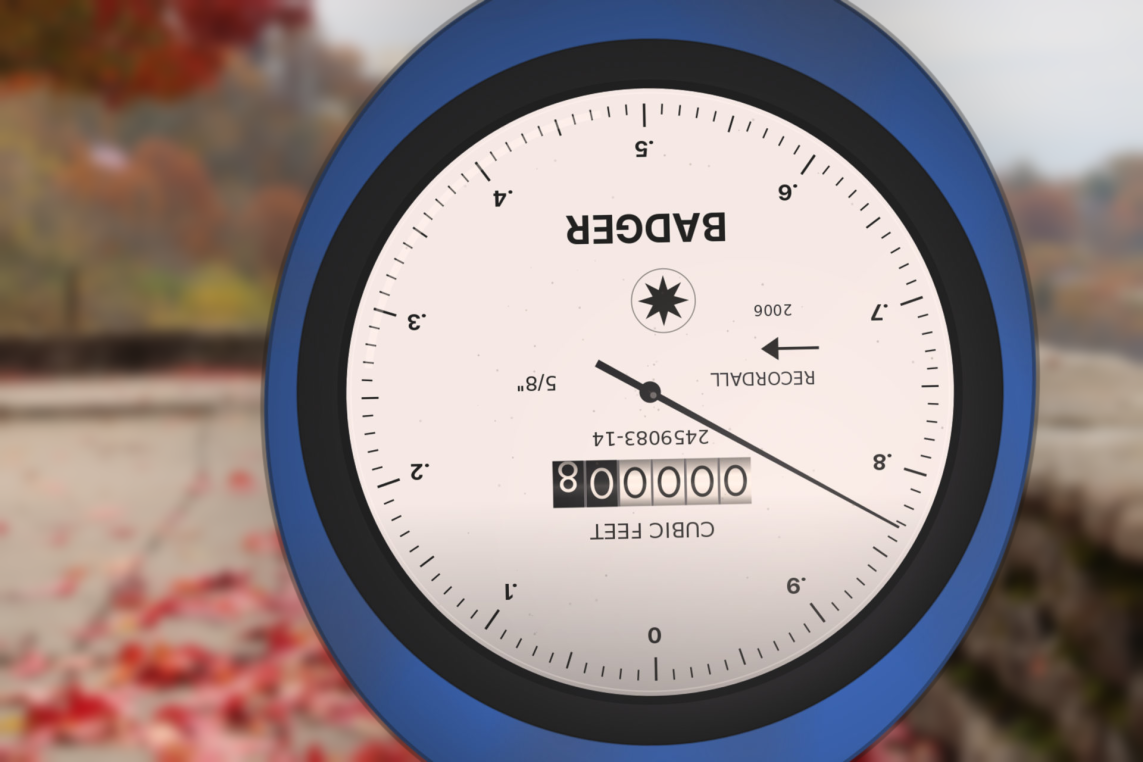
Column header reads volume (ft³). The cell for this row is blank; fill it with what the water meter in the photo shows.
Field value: 7.83 ft³
